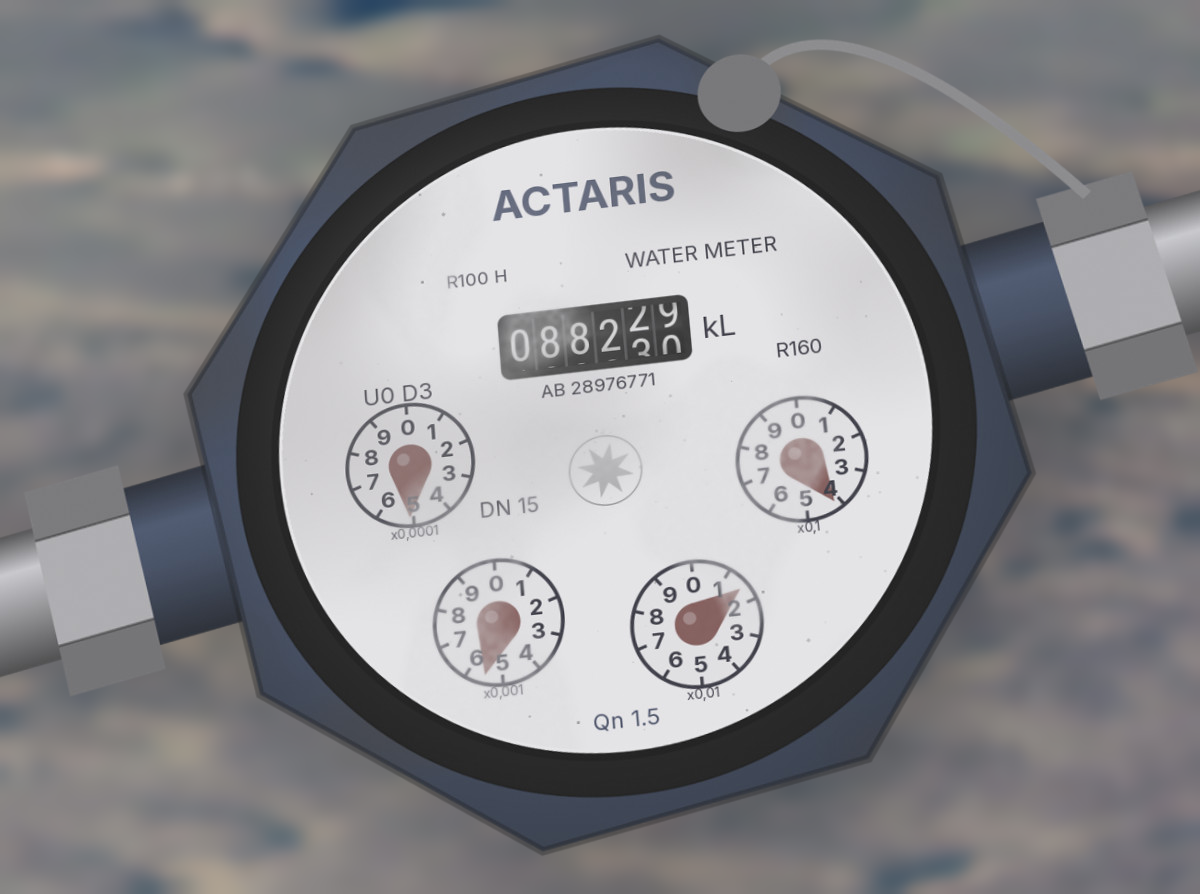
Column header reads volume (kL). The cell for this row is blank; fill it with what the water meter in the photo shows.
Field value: 88229.4155 kL
